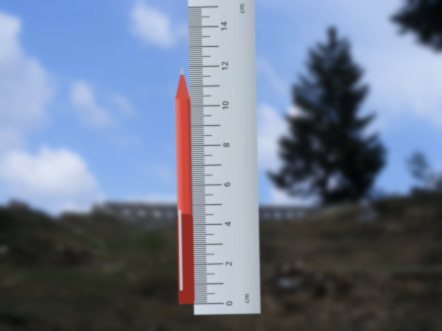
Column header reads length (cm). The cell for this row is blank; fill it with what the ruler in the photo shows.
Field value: 12 cm
